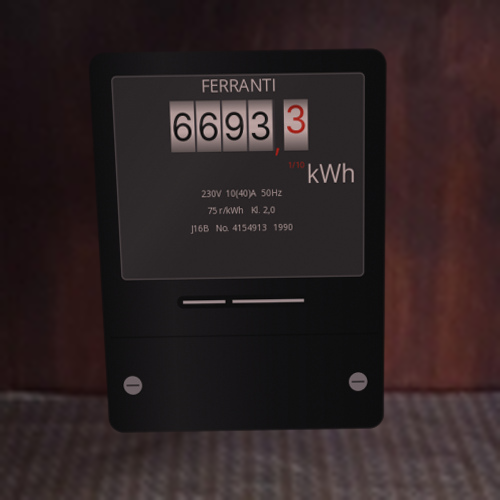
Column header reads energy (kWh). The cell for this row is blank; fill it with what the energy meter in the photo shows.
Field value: 6693.3 kWh
